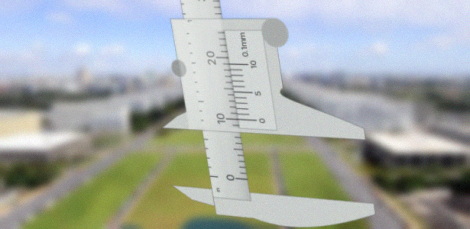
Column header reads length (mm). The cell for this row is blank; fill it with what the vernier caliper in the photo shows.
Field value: 10.0 mm
